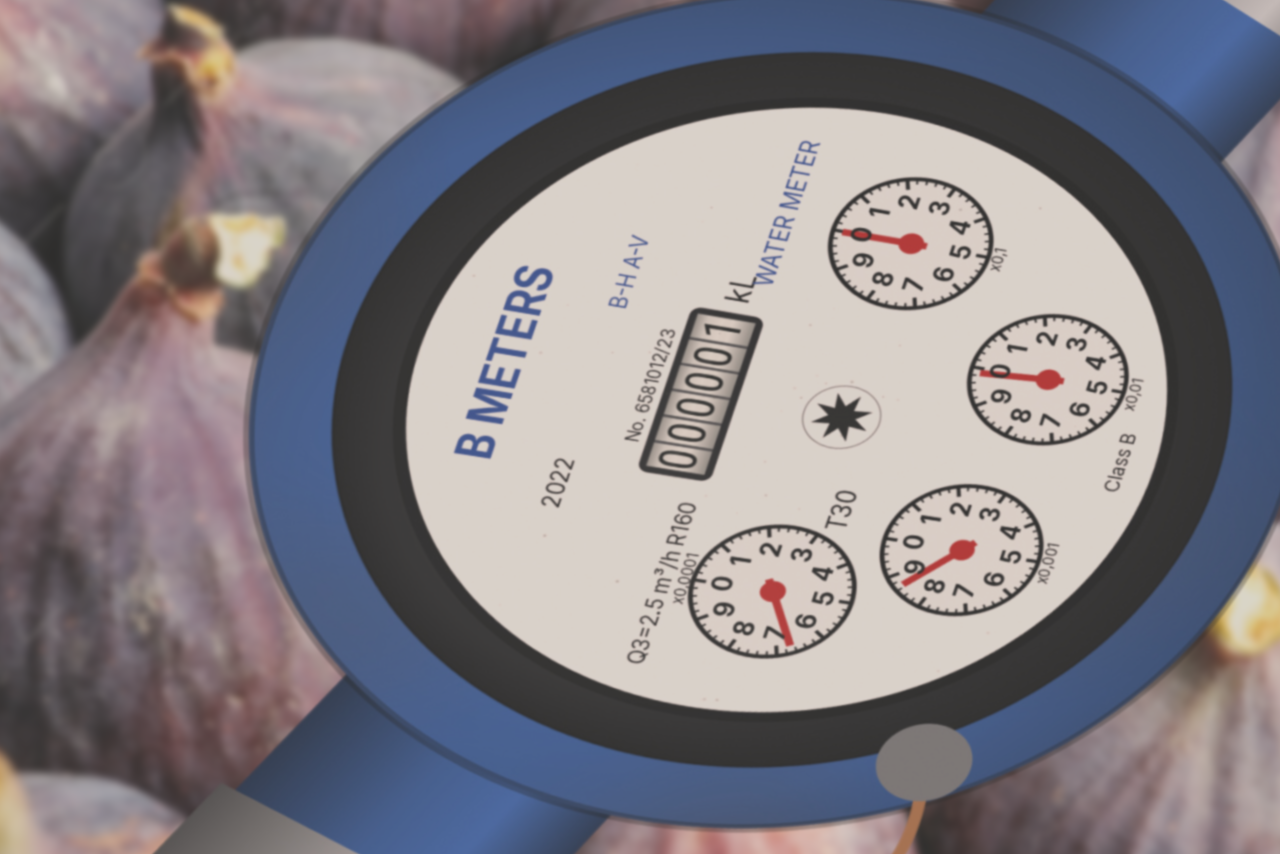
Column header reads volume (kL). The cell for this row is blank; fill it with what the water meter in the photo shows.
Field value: 0.9986 kL
